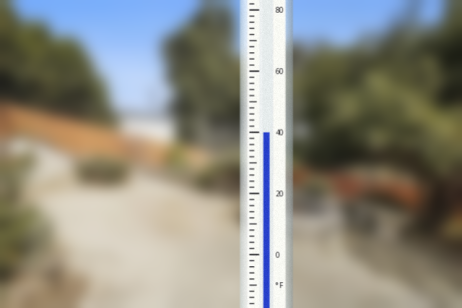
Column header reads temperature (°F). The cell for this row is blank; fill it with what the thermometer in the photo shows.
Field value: 40 °F
